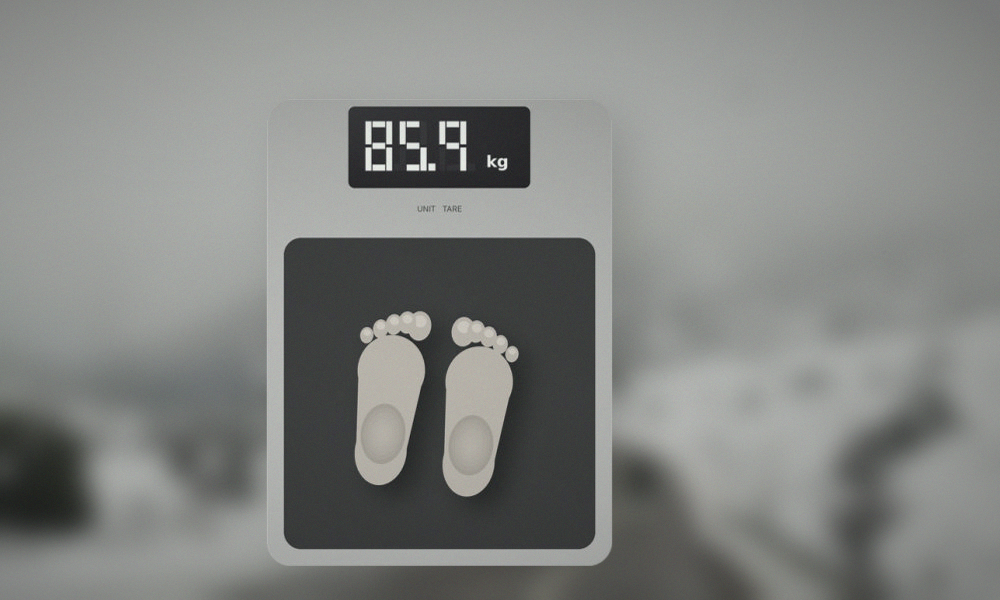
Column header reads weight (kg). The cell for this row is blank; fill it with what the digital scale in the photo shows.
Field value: 85.9 kg
